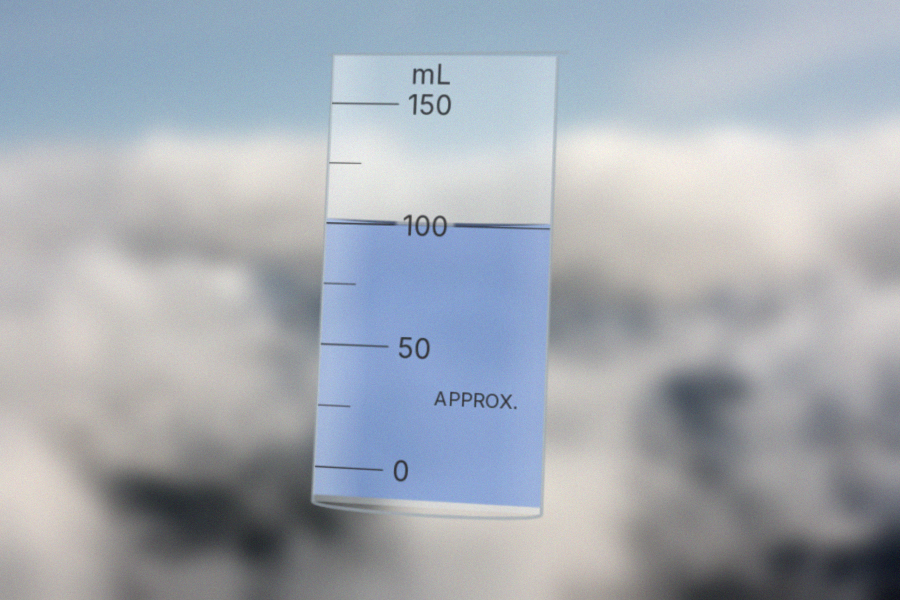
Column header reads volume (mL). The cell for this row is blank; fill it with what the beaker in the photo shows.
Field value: 100 mL
